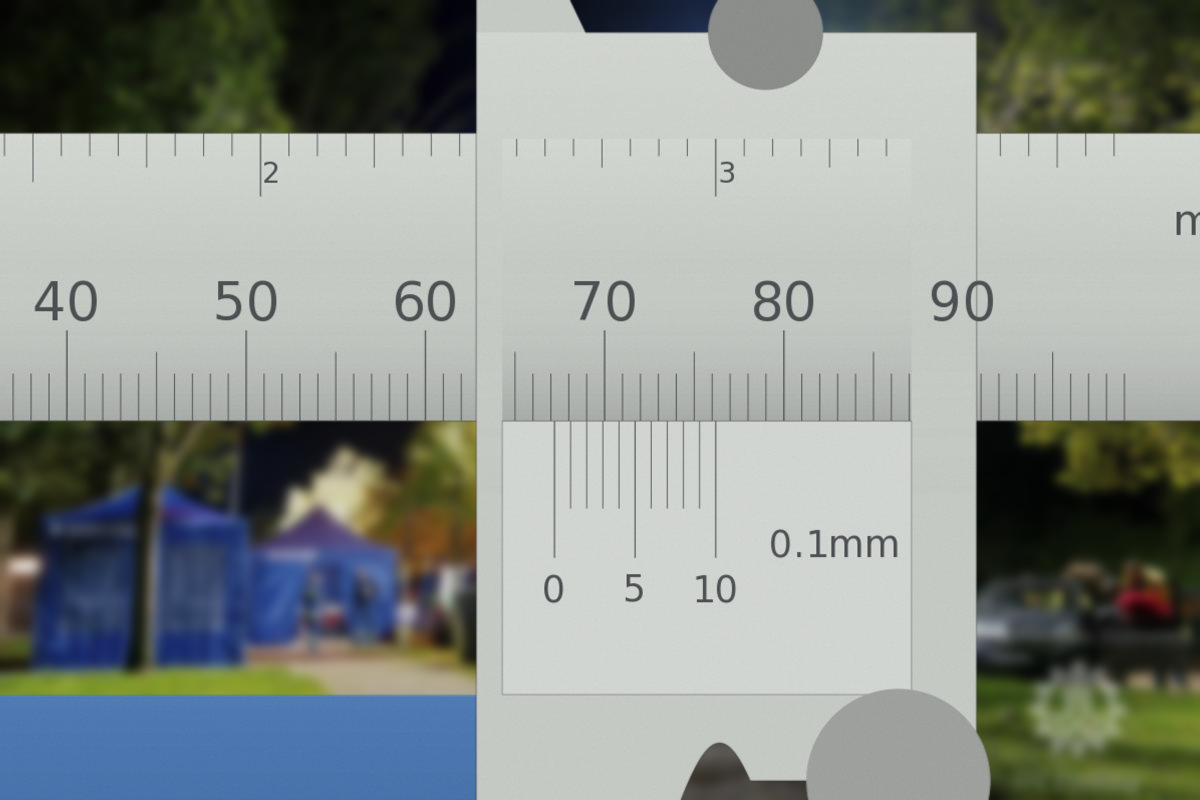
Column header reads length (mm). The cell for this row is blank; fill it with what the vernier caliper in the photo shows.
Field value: 67.2 mm
